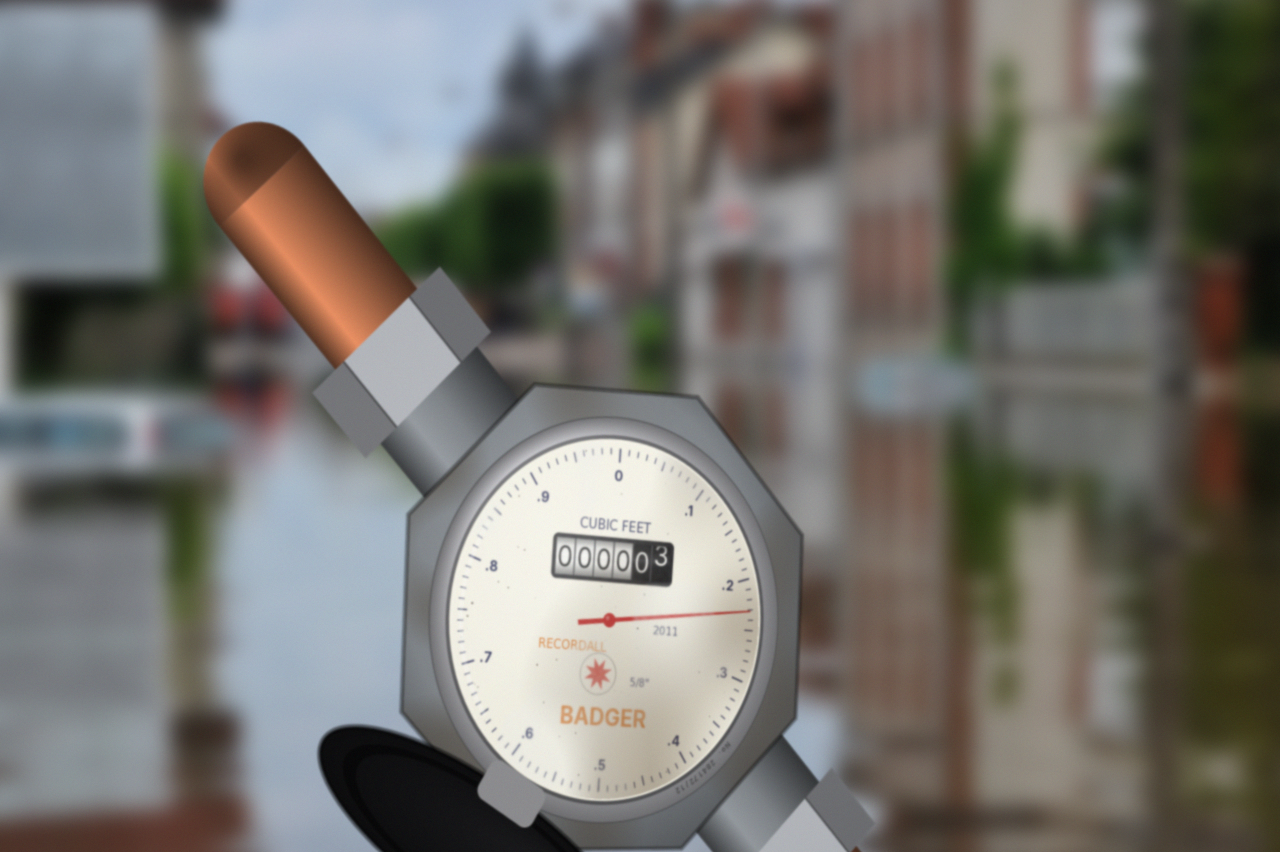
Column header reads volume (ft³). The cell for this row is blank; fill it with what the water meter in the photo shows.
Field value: 3.23 ft³
